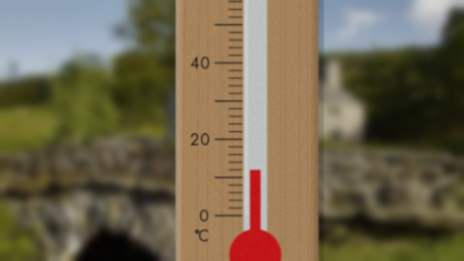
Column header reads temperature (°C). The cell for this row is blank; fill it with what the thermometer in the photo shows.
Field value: 12 °C
